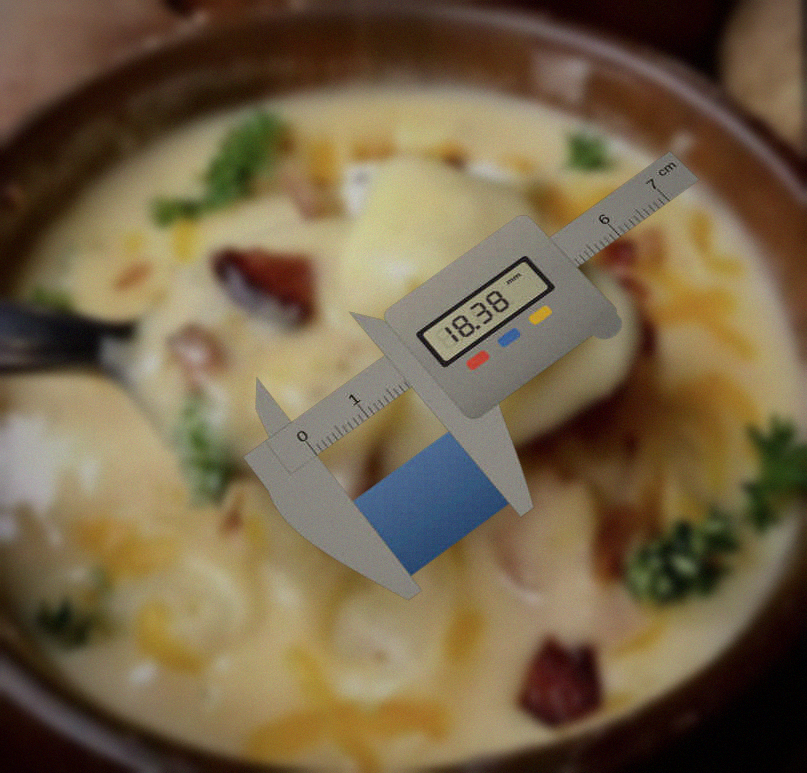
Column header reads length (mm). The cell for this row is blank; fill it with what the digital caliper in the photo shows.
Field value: 18.38 mm
